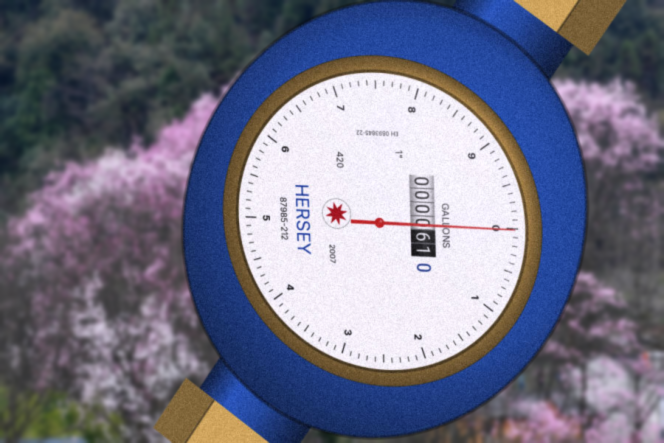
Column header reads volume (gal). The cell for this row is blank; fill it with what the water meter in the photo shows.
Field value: 610.0 gal
